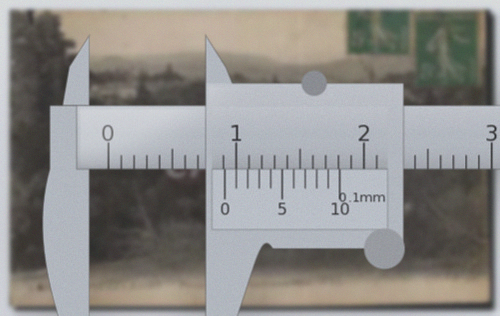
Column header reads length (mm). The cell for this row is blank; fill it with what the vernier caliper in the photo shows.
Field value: 9.1 mm
